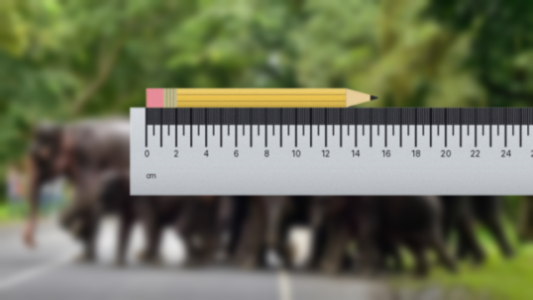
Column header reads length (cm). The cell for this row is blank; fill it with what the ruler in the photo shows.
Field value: 15.5 cm
